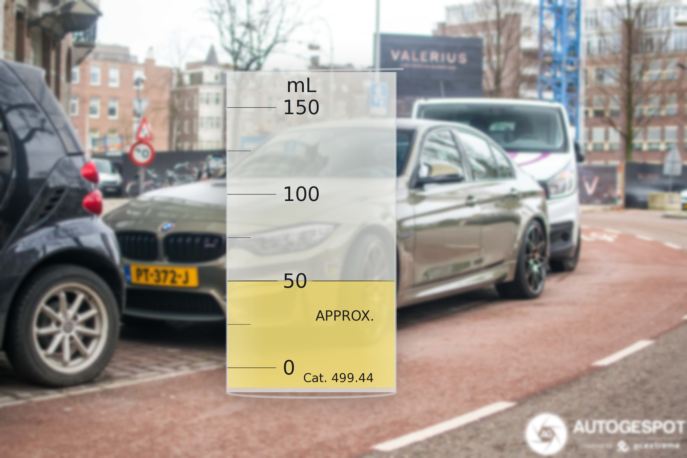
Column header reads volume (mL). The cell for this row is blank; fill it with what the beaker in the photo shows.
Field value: 50 mL
